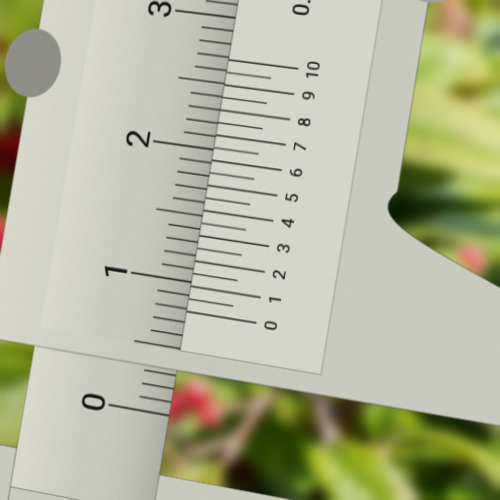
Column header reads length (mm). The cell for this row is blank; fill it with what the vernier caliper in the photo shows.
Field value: 7.8 mm
